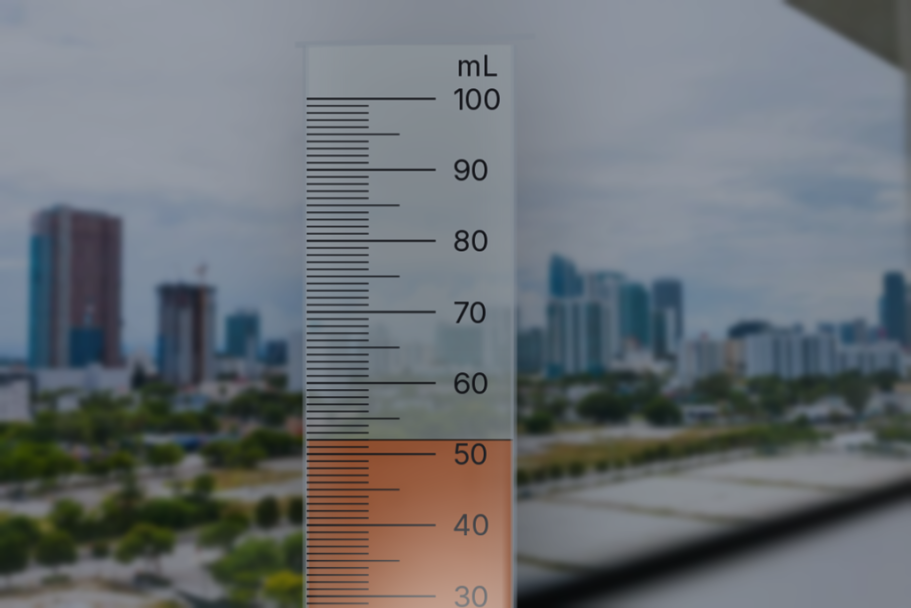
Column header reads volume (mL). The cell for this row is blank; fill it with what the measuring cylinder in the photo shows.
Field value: 52 mL
